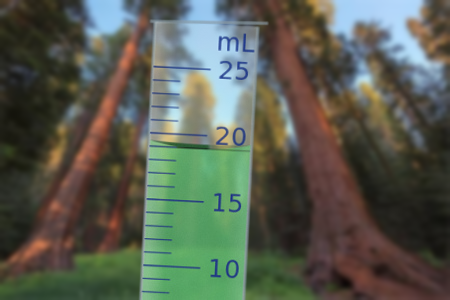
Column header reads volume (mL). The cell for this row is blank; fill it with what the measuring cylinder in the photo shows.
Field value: 19 mL
